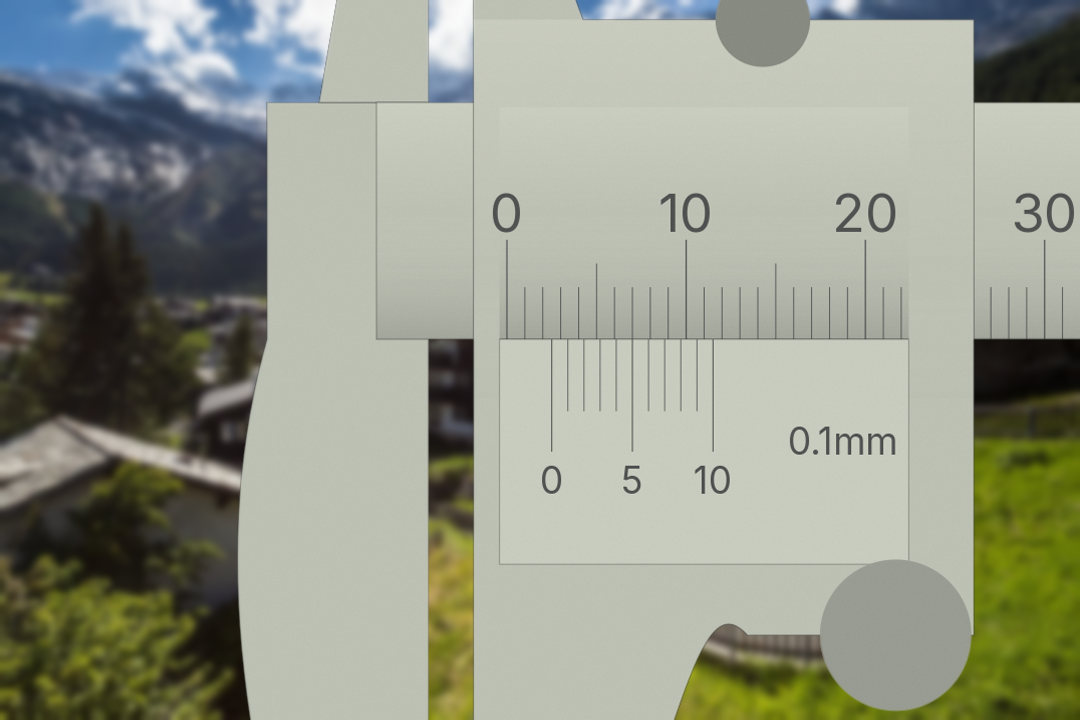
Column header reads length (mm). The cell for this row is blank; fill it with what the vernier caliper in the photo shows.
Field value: 2.5 mm
